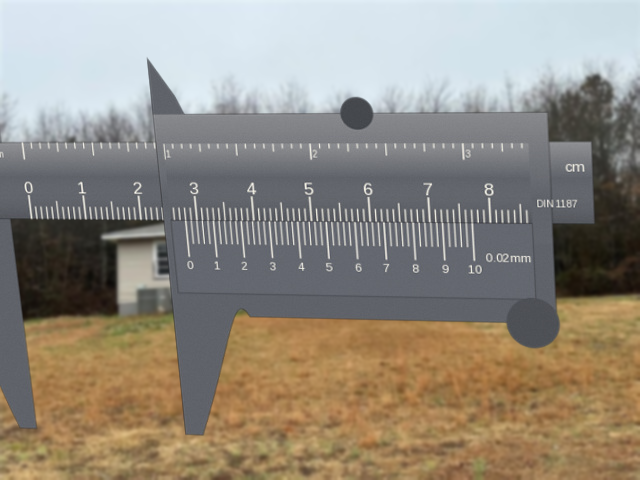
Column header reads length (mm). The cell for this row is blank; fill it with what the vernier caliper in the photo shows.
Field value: 28.0 mm
